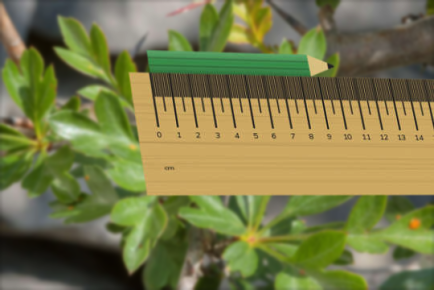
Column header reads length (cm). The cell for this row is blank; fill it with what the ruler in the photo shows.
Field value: 10 cm
